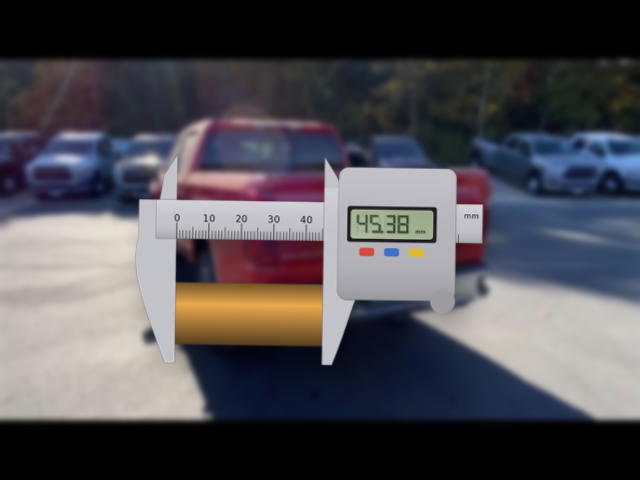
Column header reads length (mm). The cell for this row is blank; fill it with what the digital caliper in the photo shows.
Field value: 45.38 mm
